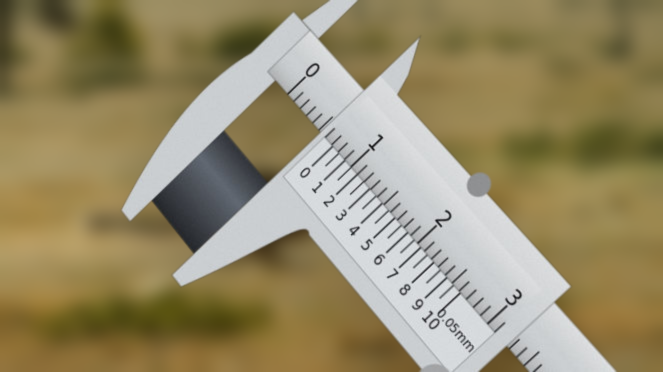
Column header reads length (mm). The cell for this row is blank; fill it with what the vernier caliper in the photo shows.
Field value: 7.2 mm
